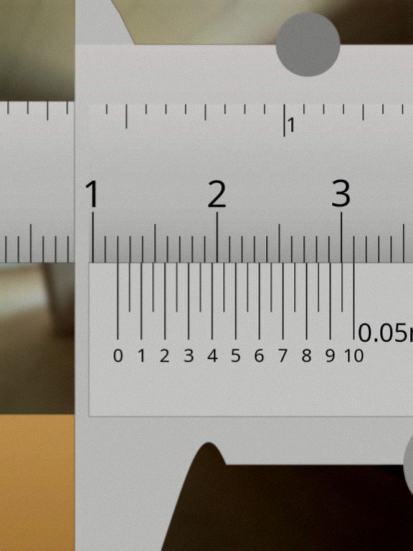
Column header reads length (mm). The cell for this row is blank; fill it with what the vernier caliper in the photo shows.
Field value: 12.0 mm
